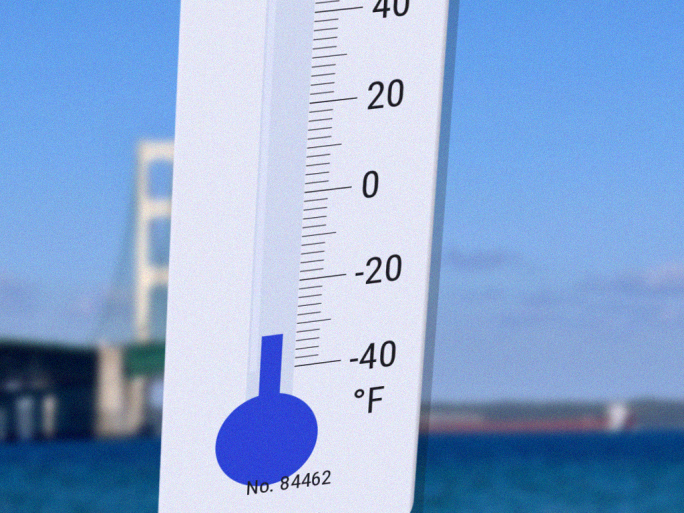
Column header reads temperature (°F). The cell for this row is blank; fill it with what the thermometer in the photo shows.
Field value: -32 °F
